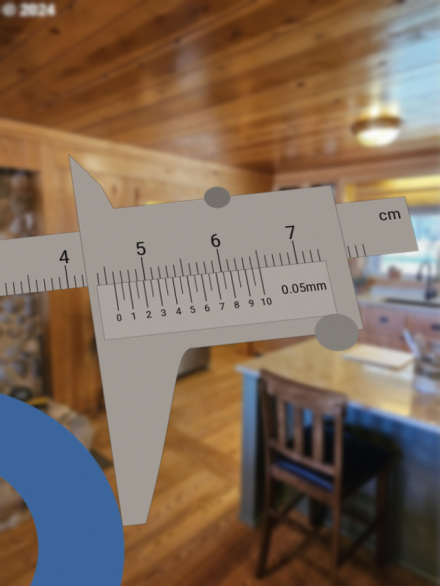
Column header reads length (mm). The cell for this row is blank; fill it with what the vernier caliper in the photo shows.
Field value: 46.0 mm
